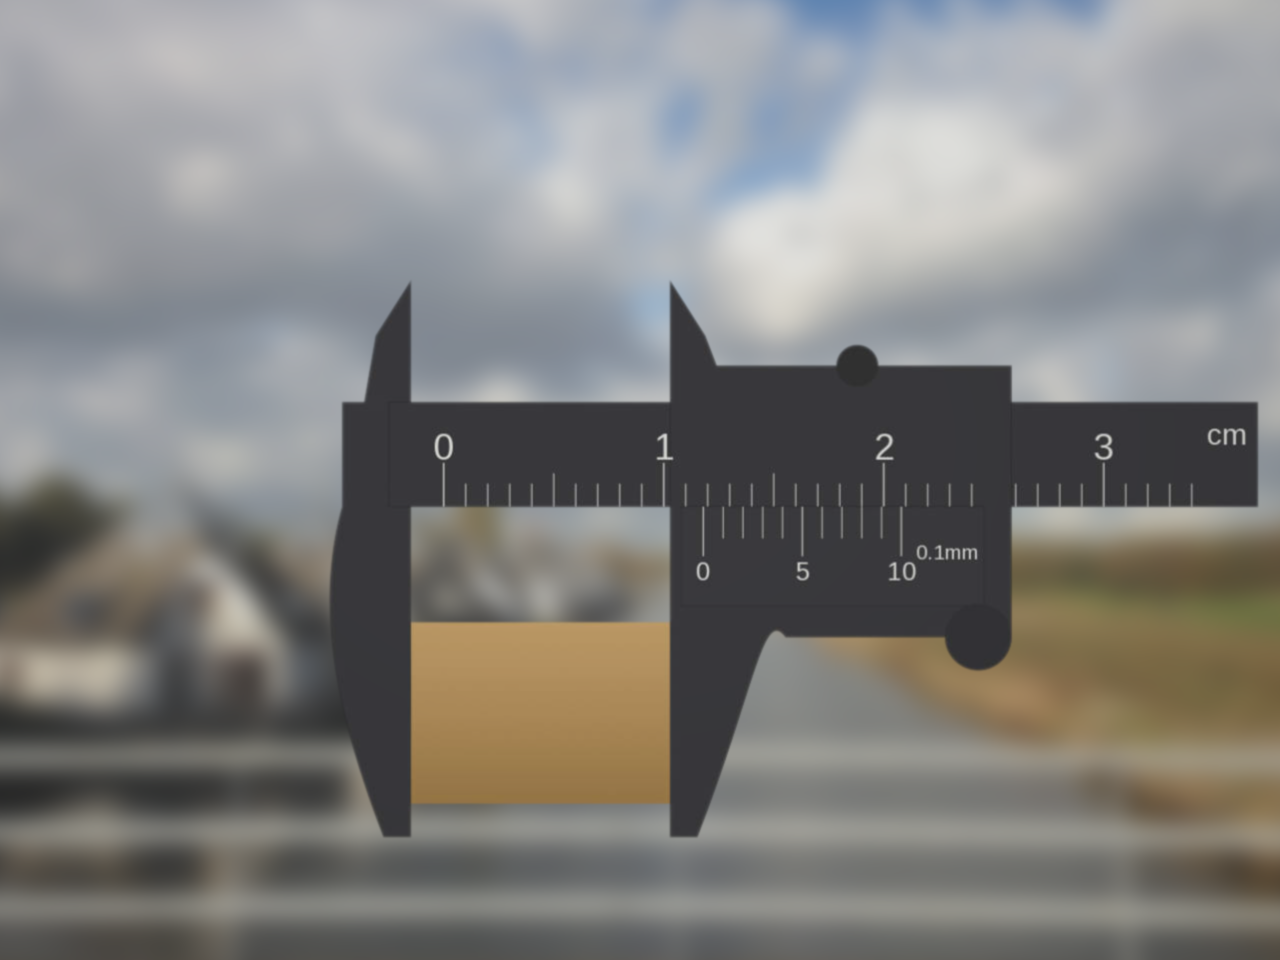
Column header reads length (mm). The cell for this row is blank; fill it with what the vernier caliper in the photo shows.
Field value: 11.8 mm
